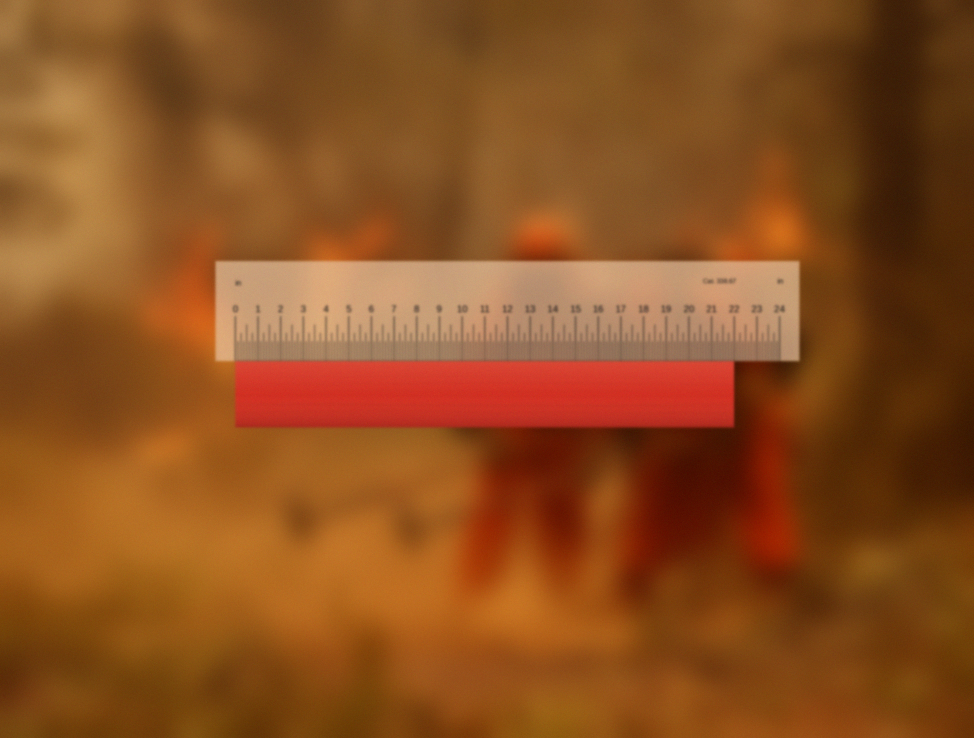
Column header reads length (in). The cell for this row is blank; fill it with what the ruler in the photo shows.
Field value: 22 in
